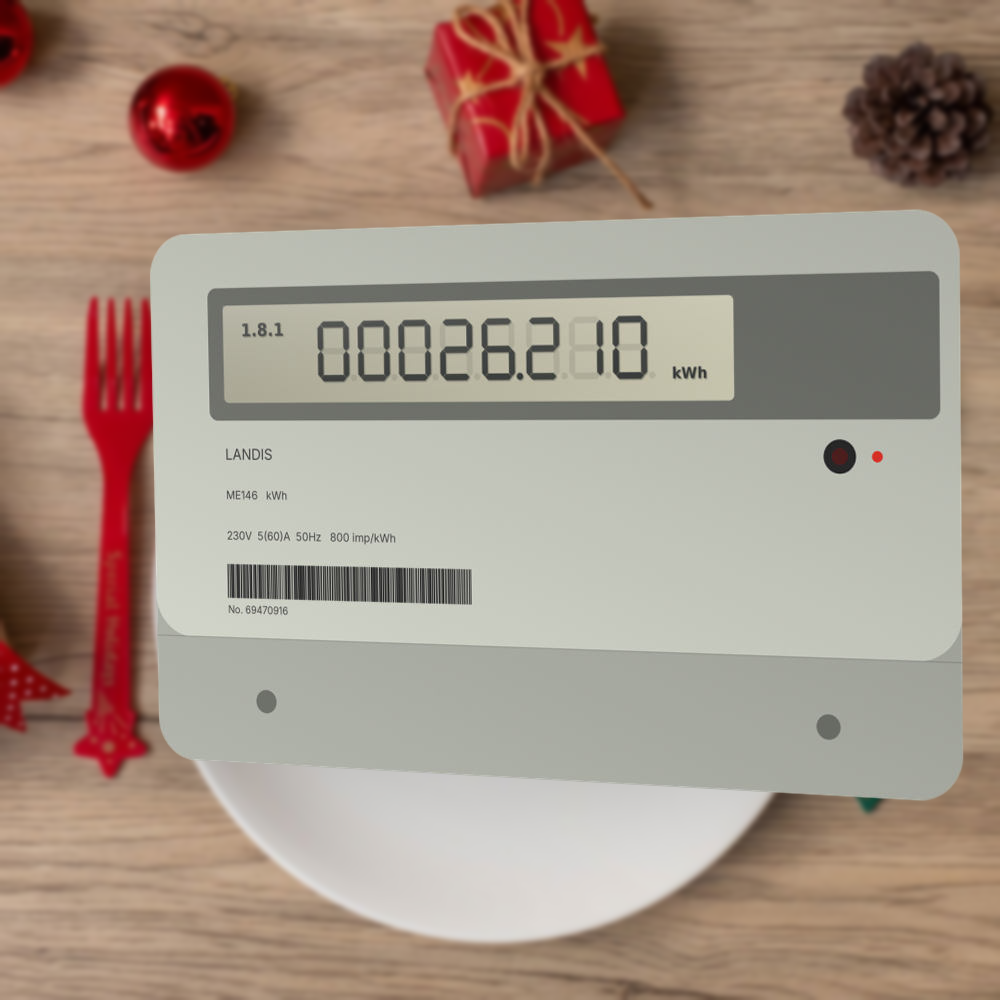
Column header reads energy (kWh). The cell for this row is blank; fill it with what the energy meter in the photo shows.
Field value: 26.210 kWh
